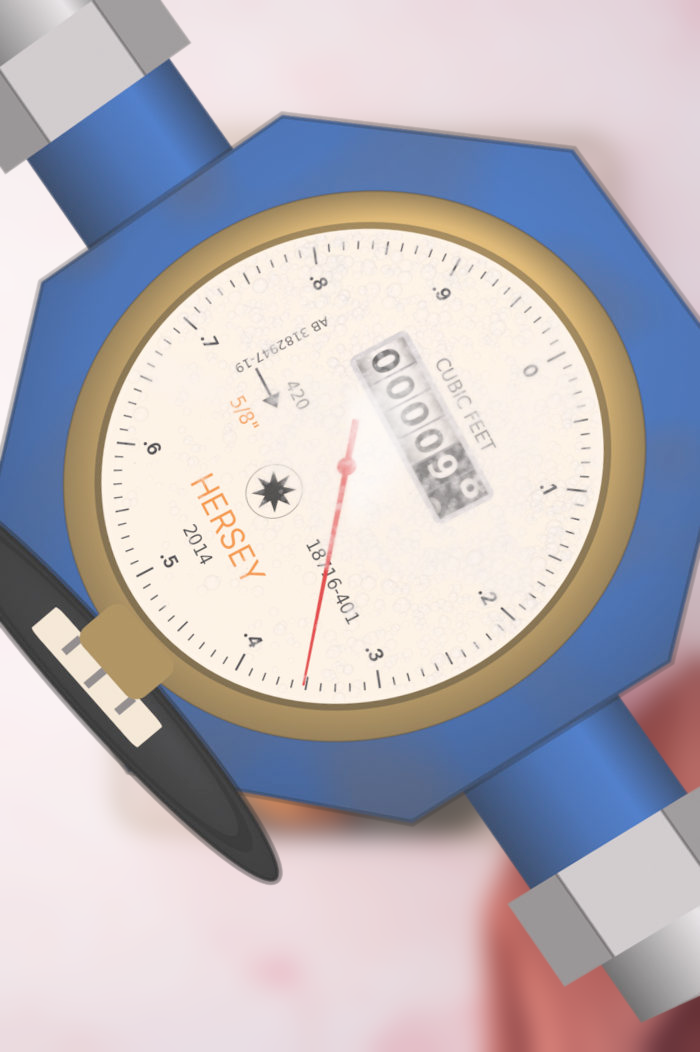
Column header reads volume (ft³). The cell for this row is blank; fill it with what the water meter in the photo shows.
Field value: 98.35 ft³
